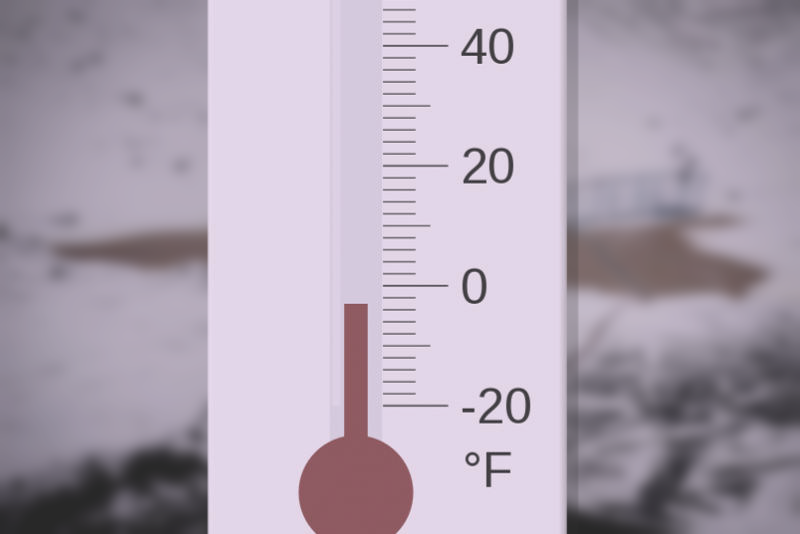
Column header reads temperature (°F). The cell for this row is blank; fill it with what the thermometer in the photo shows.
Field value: -3 °F
